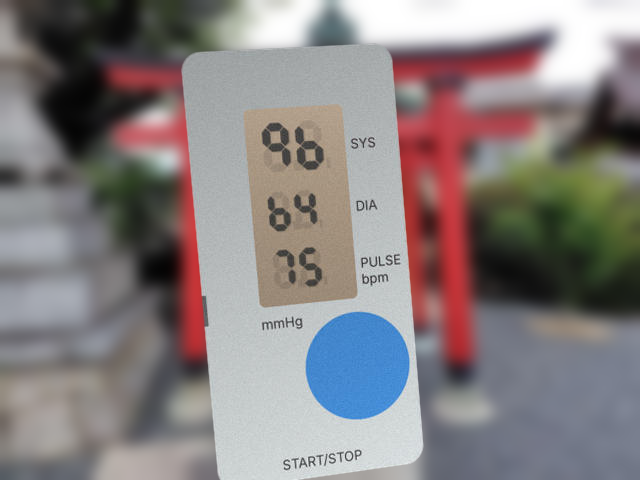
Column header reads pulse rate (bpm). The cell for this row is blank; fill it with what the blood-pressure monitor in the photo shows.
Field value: 75 bpm
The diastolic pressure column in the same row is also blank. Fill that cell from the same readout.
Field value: 64 mmHg
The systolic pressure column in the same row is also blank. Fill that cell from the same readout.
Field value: 96 mmHg
